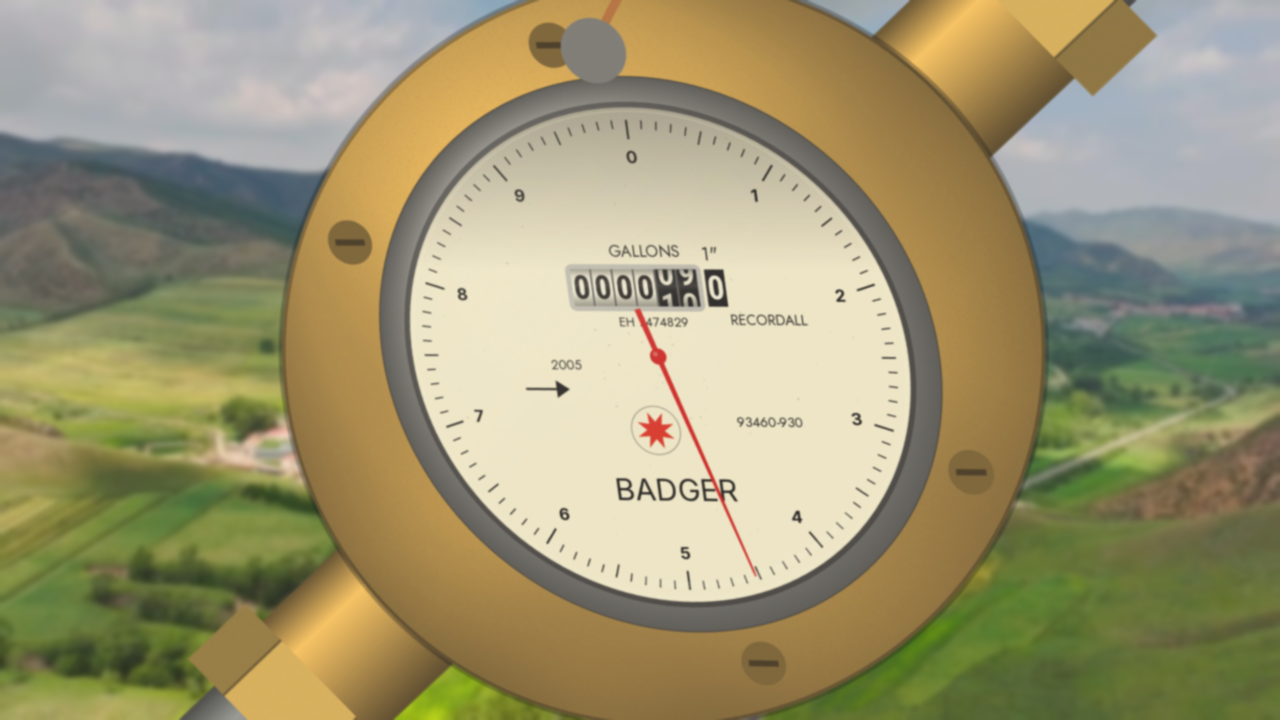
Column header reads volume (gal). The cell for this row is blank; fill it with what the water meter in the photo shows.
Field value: 94.5 gal
